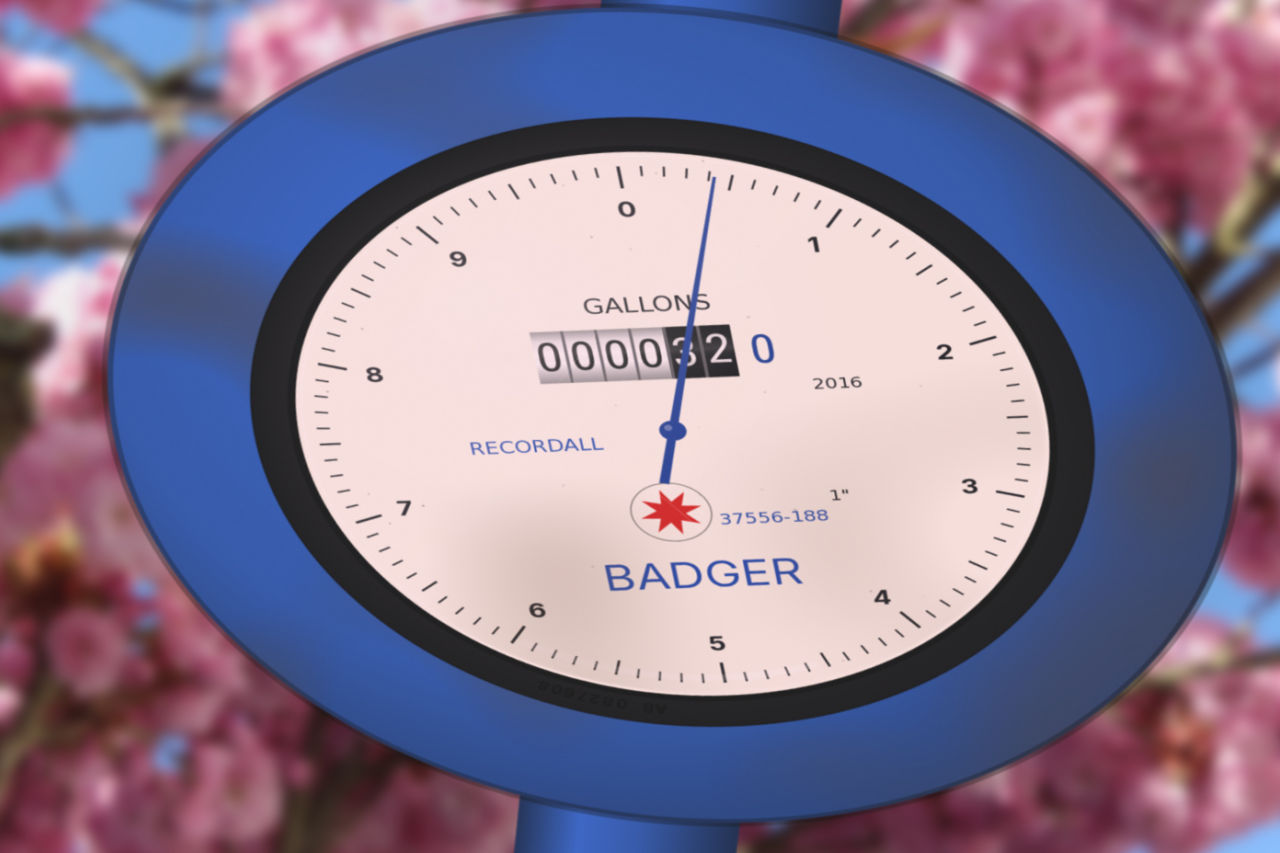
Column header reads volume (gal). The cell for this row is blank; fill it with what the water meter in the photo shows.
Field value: 320.4 gal
